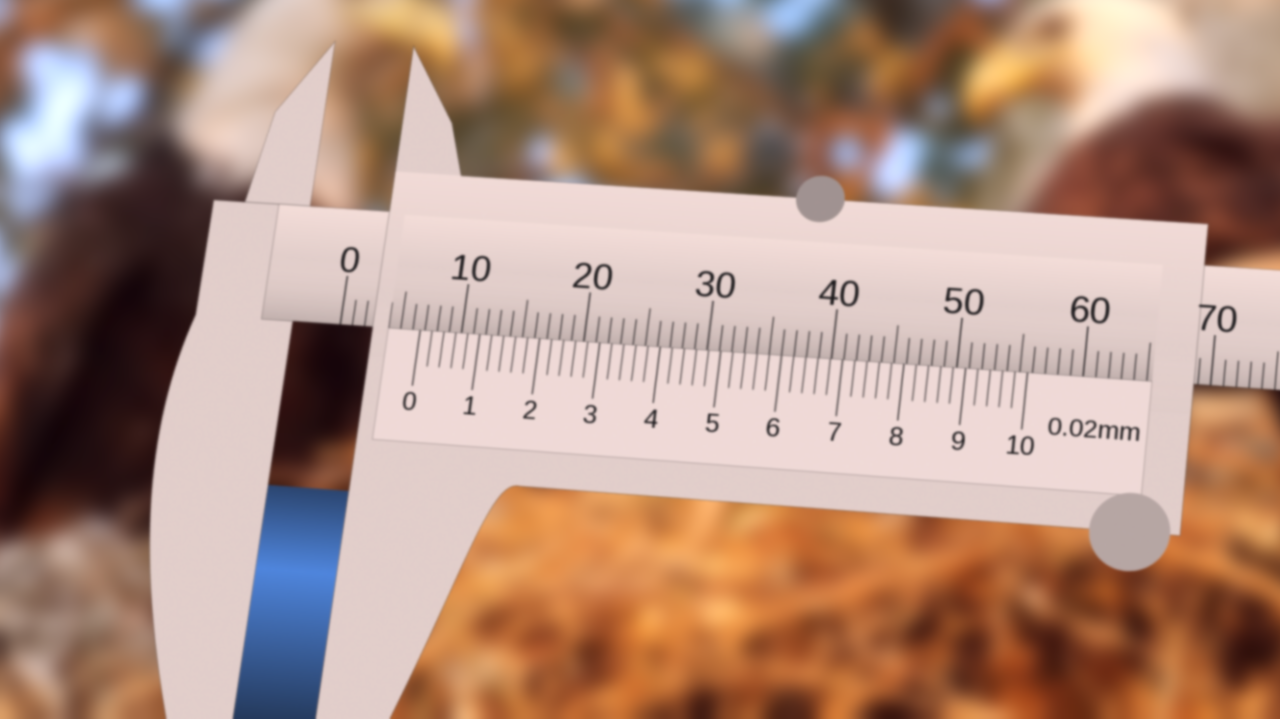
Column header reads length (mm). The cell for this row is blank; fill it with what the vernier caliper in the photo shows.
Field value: 6.6 mm
